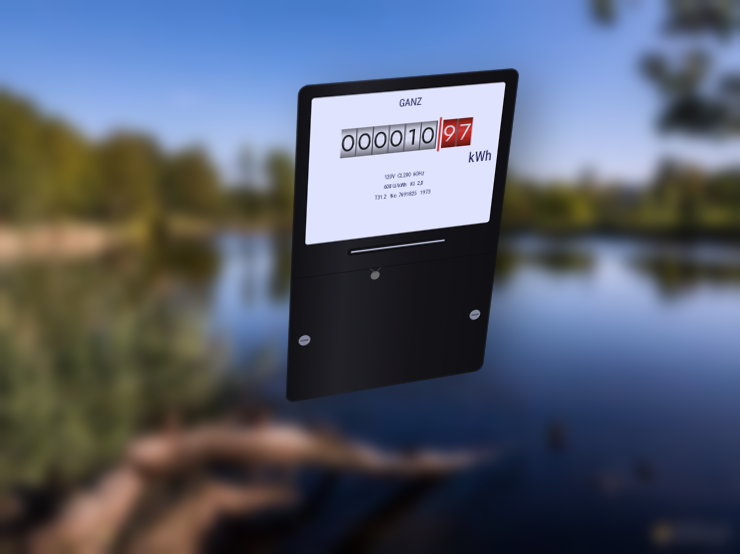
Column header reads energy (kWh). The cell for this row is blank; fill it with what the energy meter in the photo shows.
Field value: 10.97 kWh
